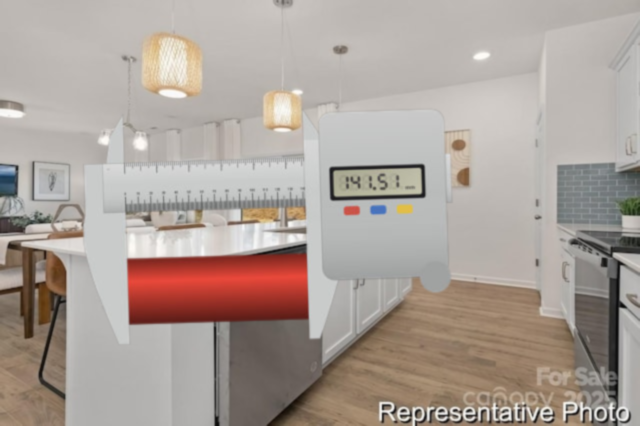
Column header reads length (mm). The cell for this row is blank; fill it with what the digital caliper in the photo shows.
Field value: 141.51 mm
